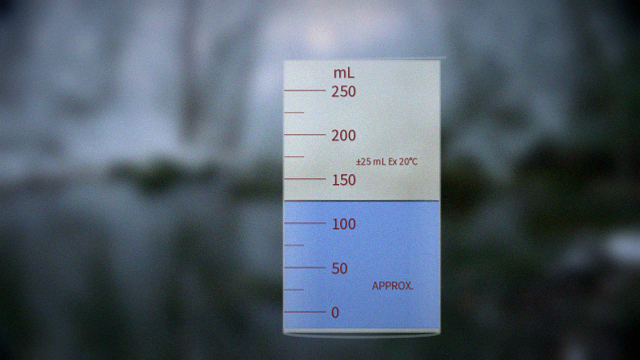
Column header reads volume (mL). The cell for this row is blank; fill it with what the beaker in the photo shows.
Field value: 125 mL
